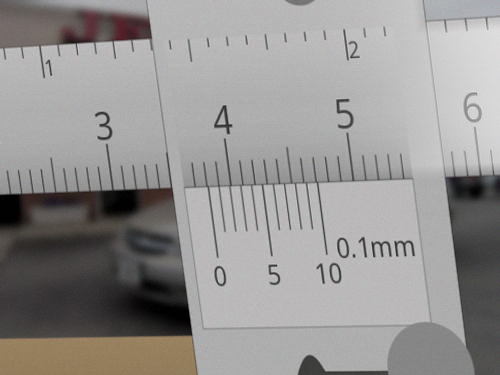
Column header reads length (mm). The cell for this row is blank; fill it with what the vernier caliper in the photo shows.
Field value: 38.1 mm
